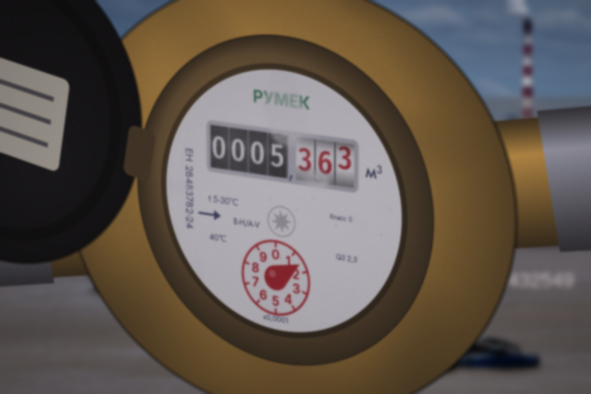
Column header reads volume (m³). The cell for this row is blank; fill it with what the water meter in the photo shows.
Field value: 5.3631 m³
